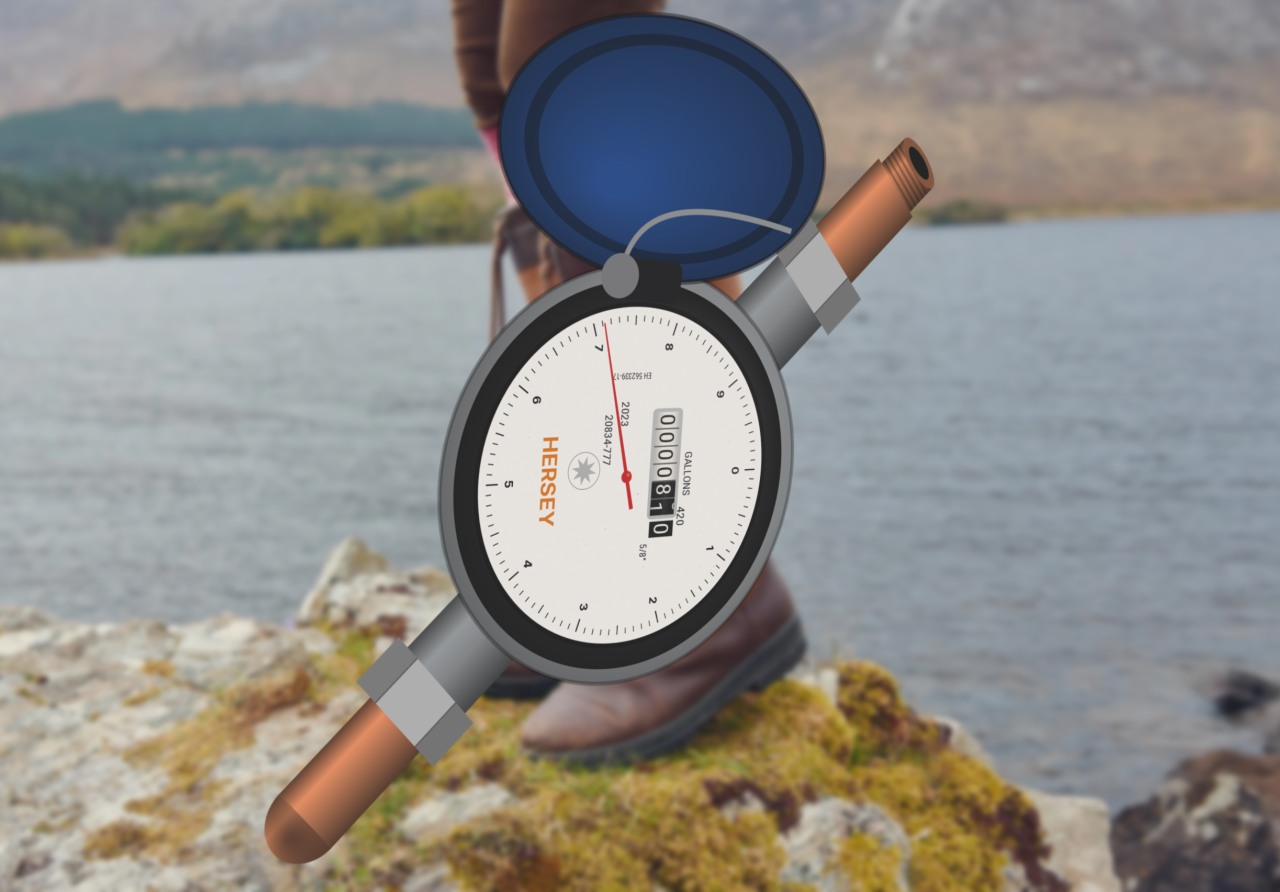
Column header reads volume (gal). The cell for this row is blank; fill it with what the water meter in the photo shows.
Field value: 807.1 gal
